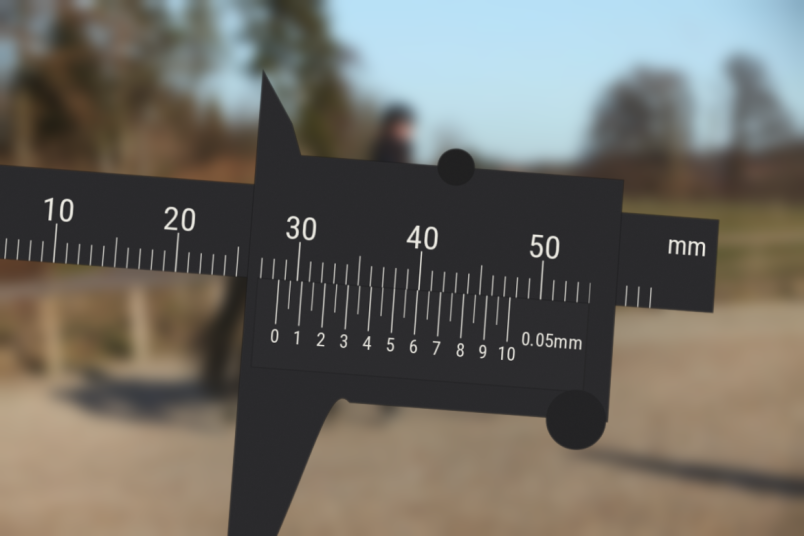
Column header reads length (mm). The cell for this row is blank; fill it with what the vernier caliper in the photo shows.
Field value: 28.5 mm
